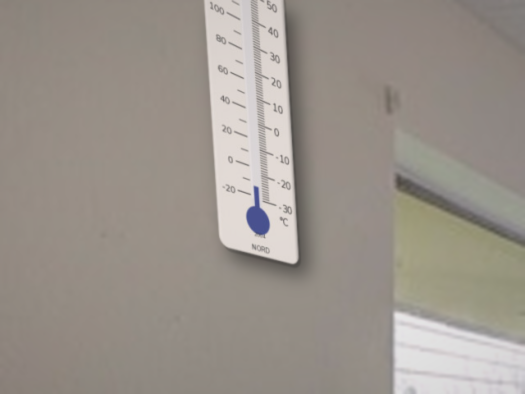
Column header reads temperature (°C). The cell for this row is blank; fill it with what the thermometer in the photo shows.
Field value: -25 °C
